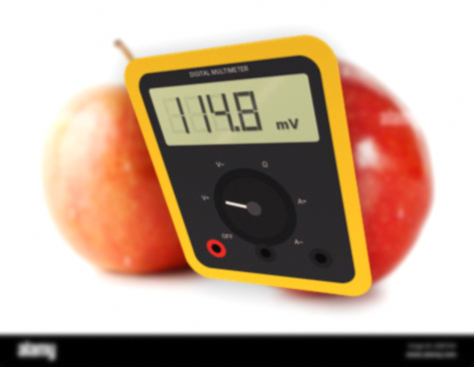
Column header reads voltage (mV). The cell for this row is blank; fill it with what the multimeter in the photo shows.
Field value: 114.8 mV
